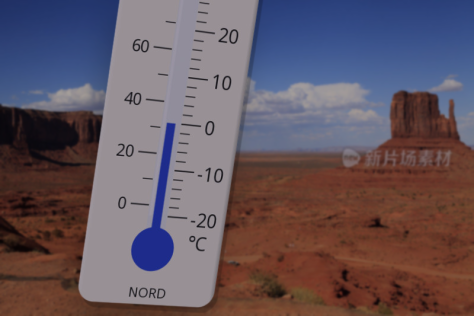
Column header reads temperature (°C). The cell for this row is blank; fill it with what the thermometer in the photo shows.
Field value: 0 °C
